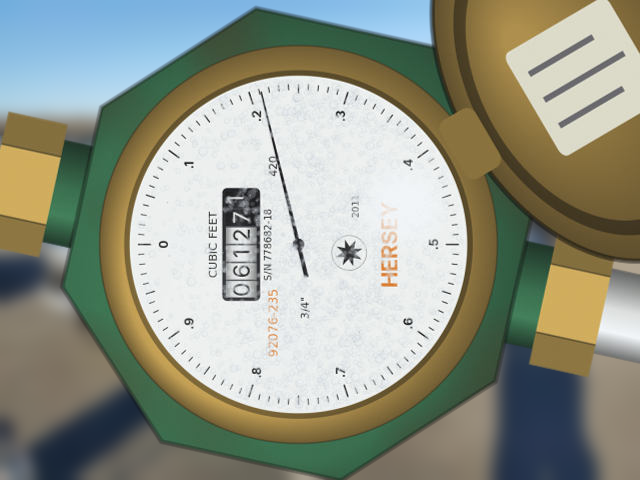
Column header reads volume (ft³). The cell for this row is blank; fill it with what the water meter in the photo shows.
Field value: 61271.21 ft³
